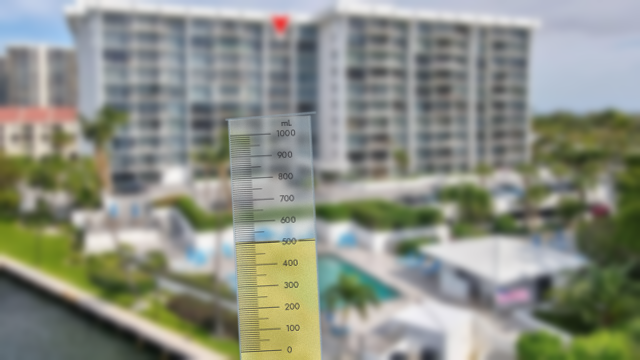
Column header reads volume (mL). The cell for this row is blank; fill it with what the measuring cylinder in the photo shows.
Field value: 500 mL
